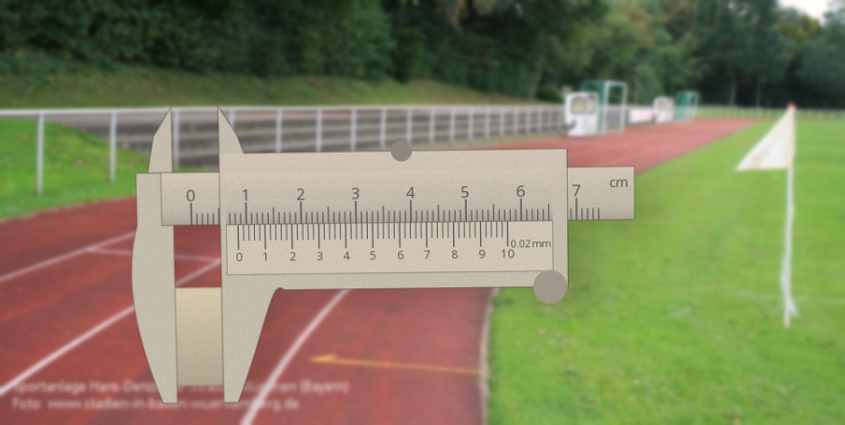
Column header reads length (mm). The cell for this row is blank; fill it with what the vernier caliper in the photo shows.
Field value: 8.5 mm
